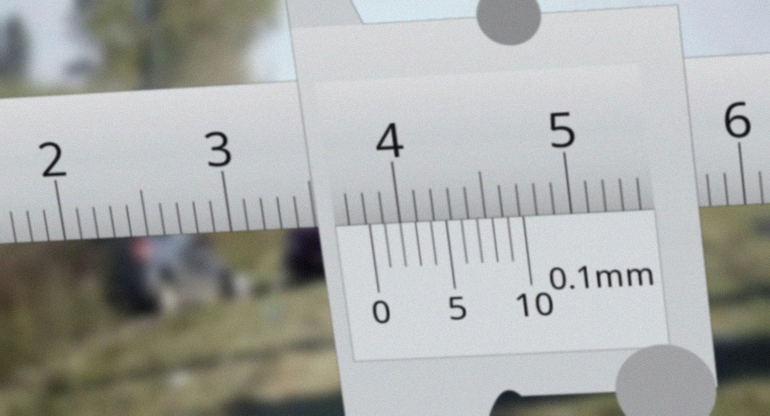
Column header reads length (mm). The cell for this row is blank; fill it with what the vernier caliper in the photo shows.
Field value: 38.2 mm
